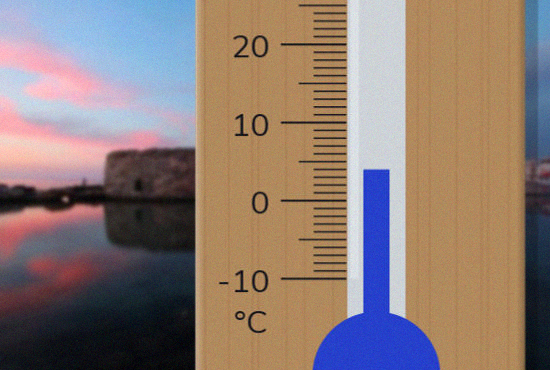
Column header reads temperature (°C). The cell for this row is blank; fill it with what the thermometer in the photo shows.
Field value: 4 °C
